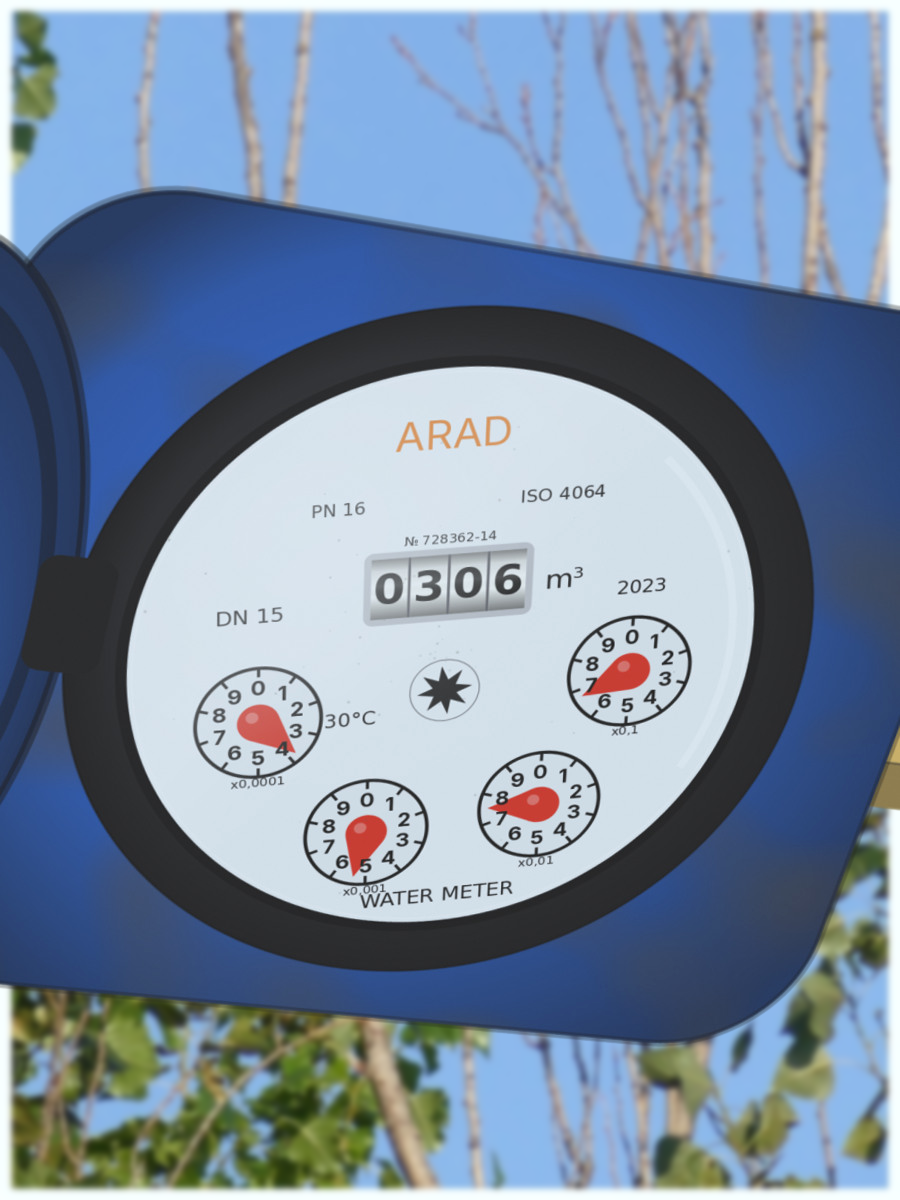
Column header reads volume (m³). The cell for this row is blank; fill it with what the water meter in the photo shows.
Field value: 306.6753 m³
